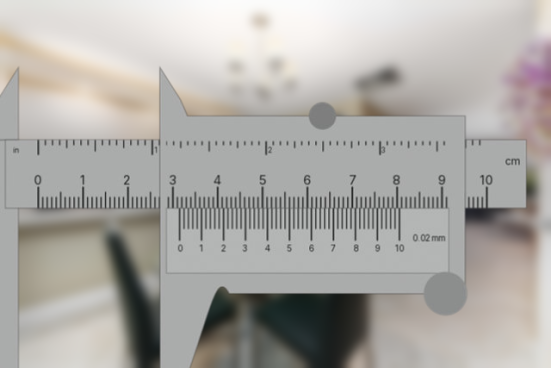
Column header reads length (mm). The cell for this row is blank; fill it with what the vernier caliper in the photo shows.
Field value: 31.5 mm
